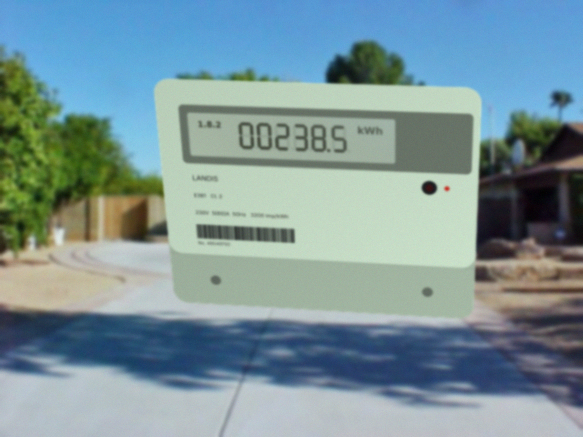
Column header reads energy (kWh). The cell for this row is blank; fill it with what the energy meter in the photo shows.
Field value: 238.5 kWh
